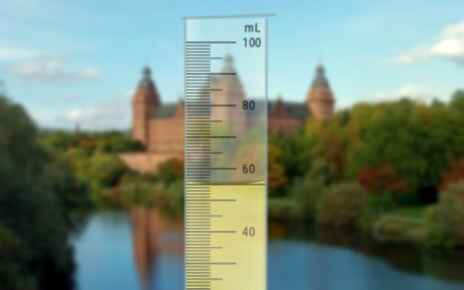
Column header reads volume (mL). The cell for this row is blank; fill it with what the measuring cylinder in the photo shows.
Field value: 55 mL
